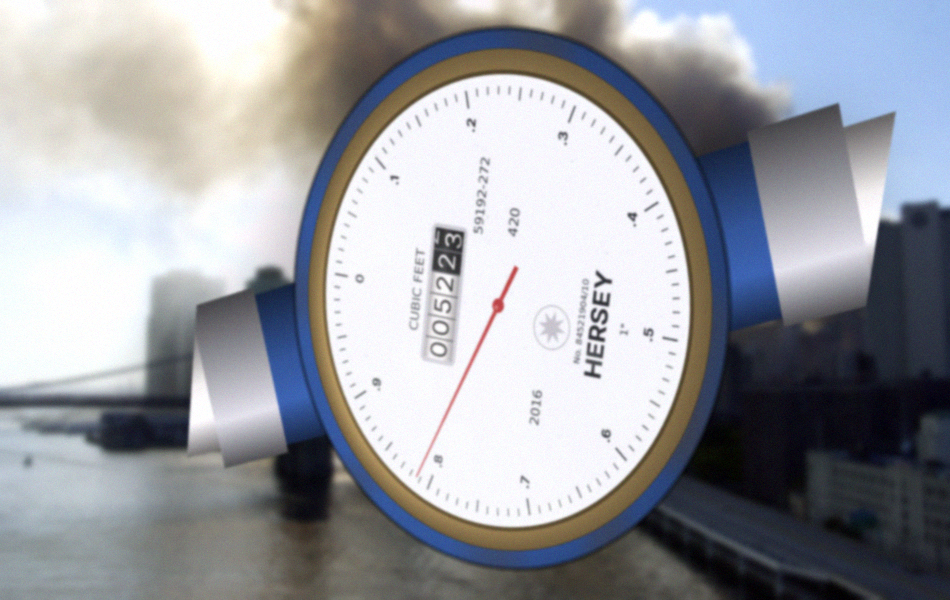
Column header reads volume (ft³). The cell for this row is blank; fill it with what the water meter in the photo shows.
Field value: 5222.81 ft³
